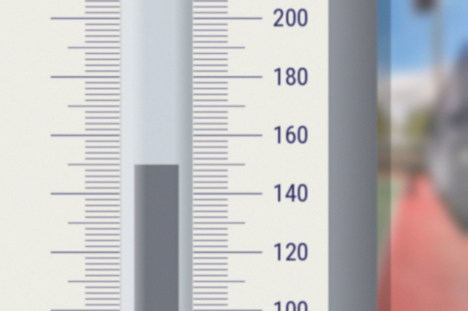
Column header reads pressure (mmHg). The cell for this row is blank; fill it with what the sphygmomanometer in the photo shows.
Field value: 150 mmHg
